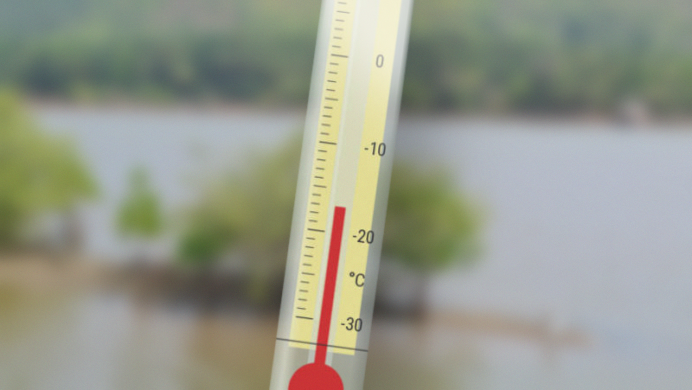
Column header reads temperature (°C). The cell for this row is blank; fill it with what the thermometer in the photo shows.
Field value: -17 °C
